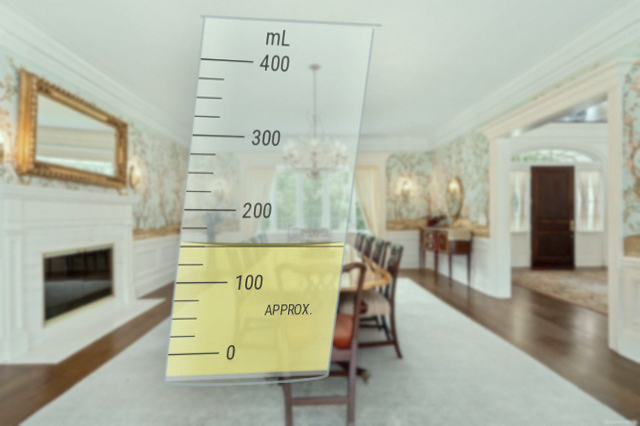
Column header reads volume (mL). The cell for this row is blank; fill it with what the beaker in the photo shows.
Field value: 150 mL
